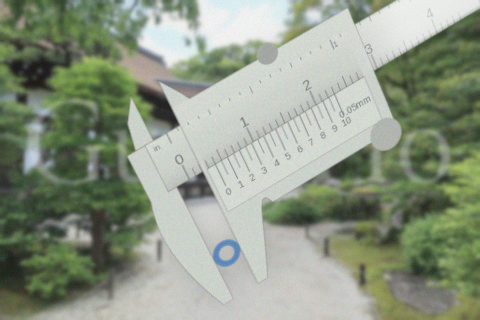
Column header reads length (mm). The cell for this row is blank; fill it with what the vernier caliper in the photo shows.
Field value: 4.0 mm
